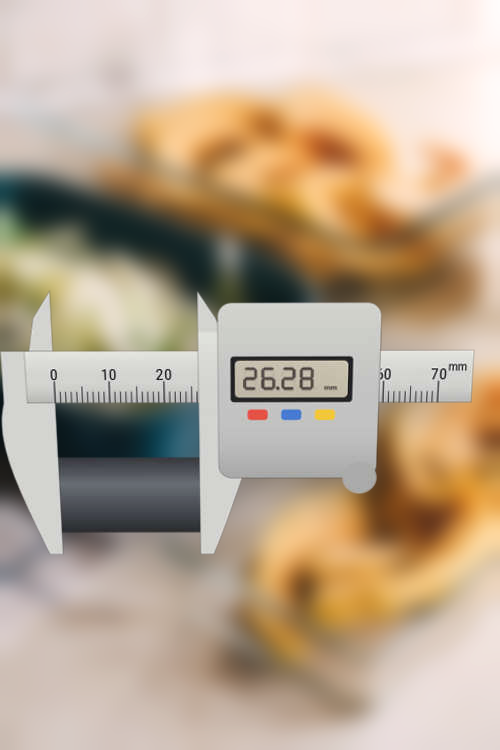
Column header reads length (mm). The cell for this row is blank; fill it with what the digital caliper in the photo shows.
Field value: 26.28 mm
